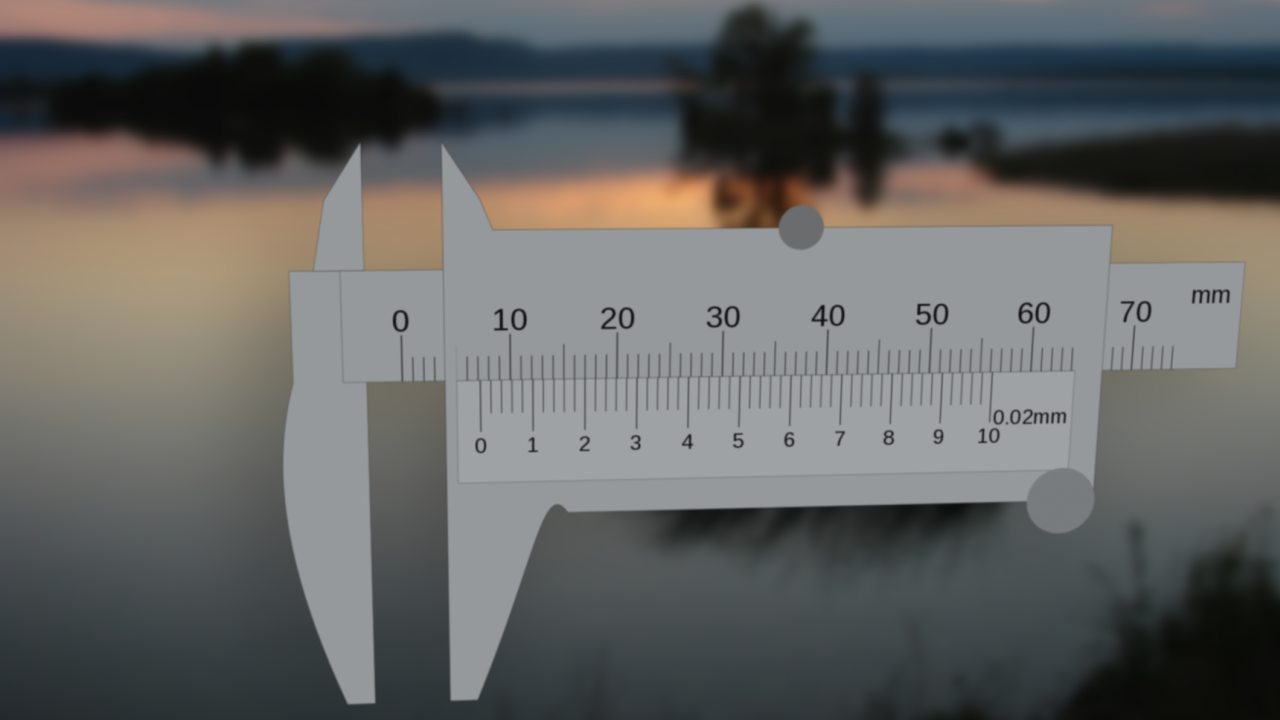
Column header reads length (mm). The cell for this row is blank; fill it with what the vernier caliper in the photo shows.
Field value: 7.2 mm
